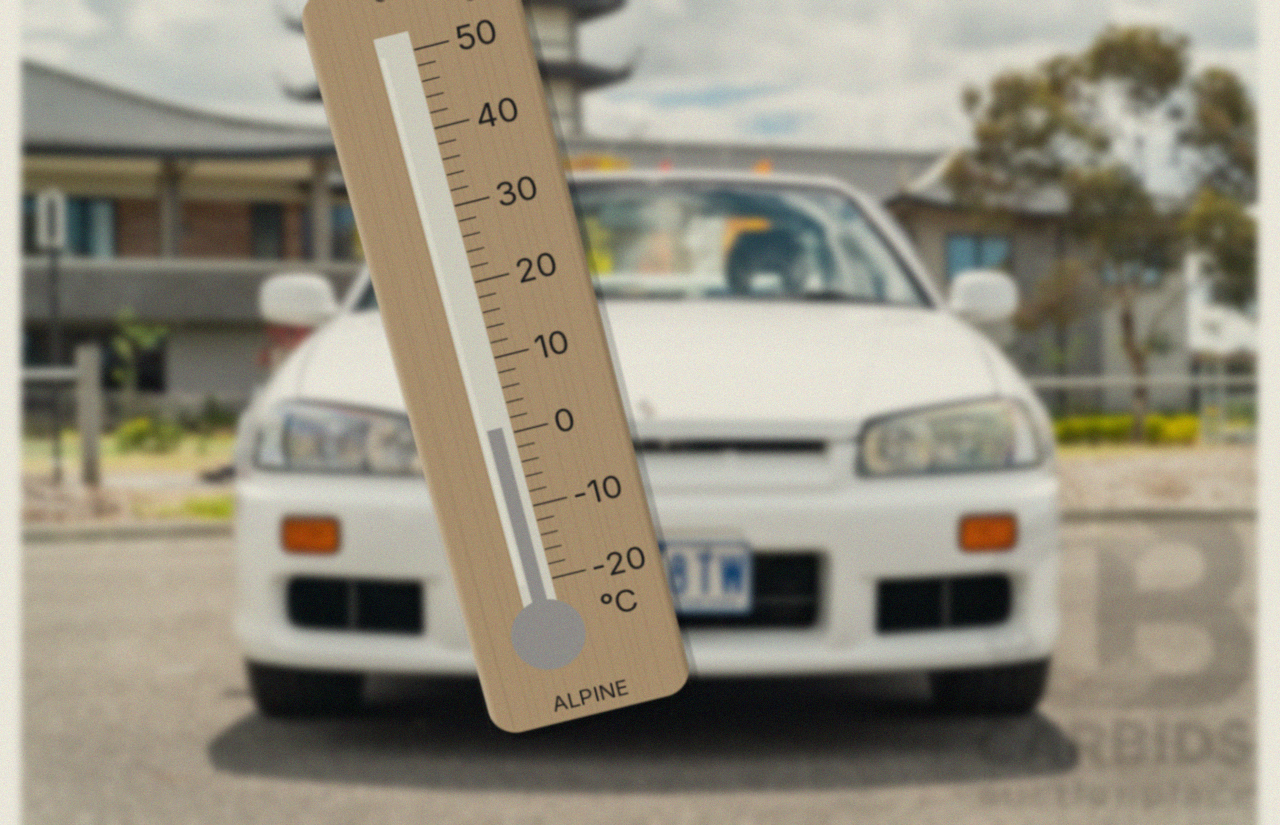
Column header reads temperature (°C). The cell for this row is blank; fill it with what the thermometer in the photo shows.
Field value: 1 °C
